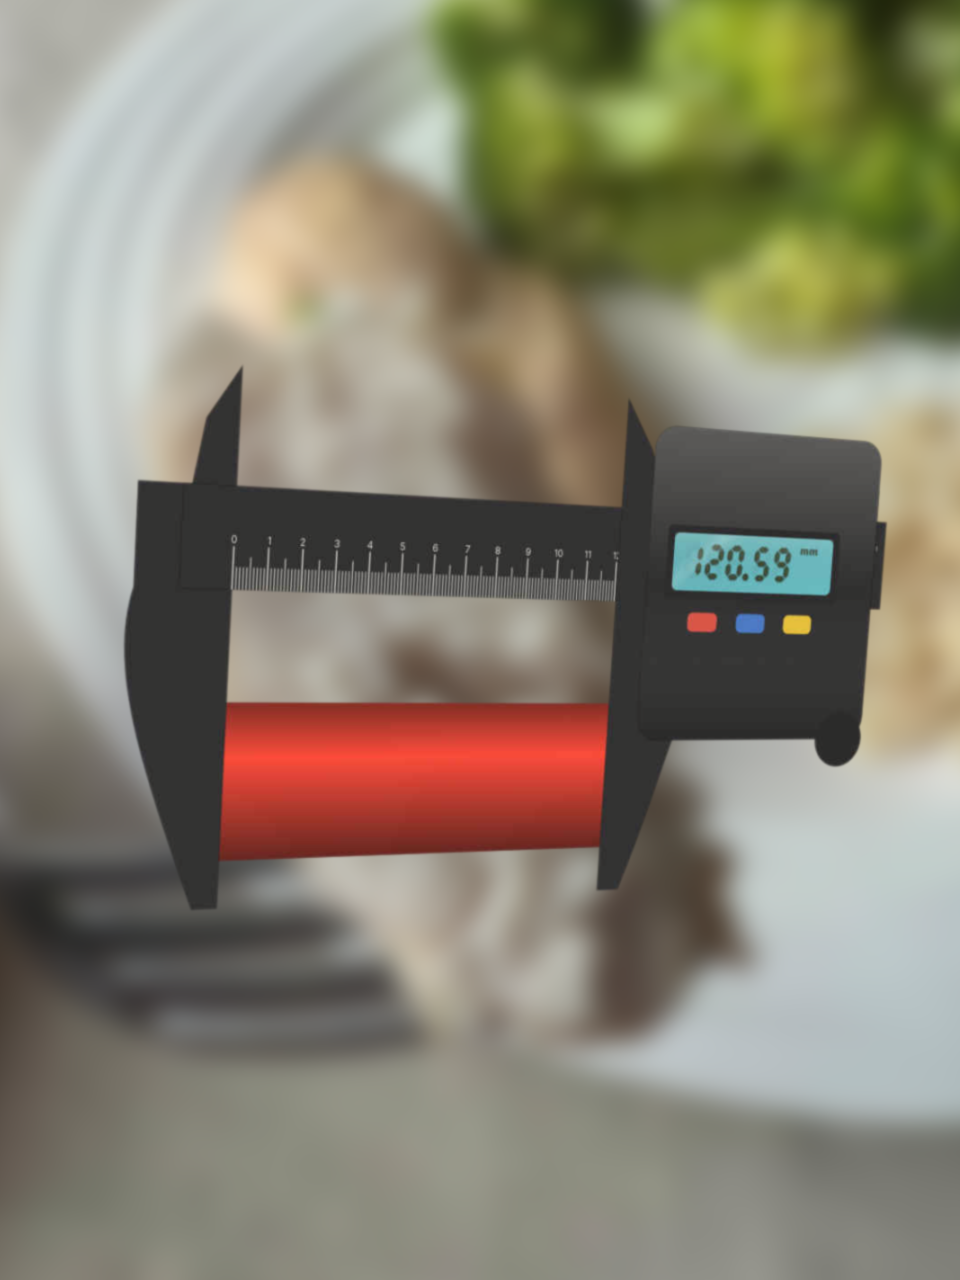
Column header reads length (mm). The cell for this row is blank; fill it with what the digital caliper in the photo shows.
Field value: 120.59 mm
